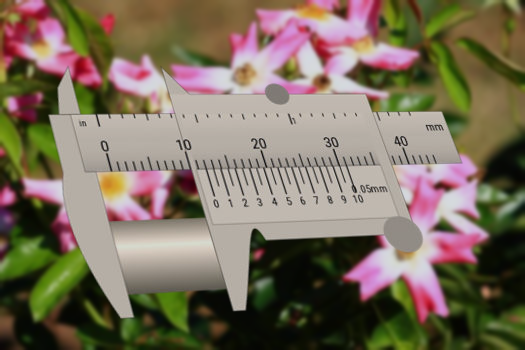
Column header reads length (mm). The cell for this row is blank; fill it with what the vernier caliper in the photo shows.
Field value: 12.0 mm
